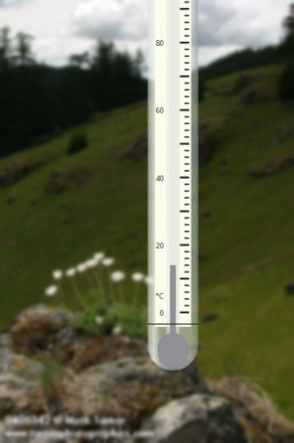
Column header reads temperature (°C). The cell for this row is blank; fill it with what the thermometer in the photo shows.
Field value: 14 °C
